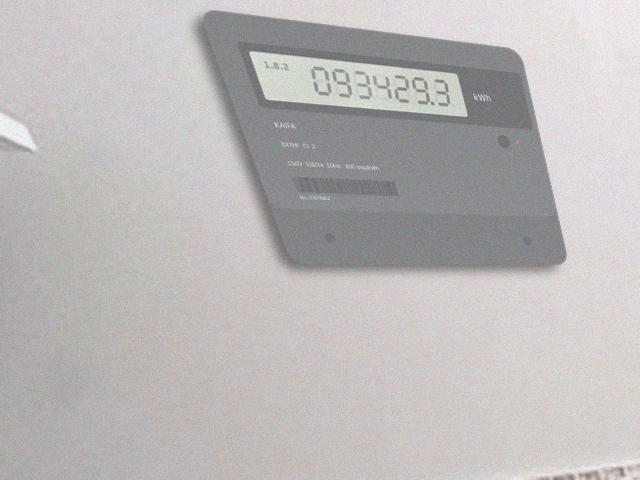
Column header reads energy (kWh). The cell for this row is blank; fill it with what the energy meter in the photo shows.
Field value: 93429.3 kWh
